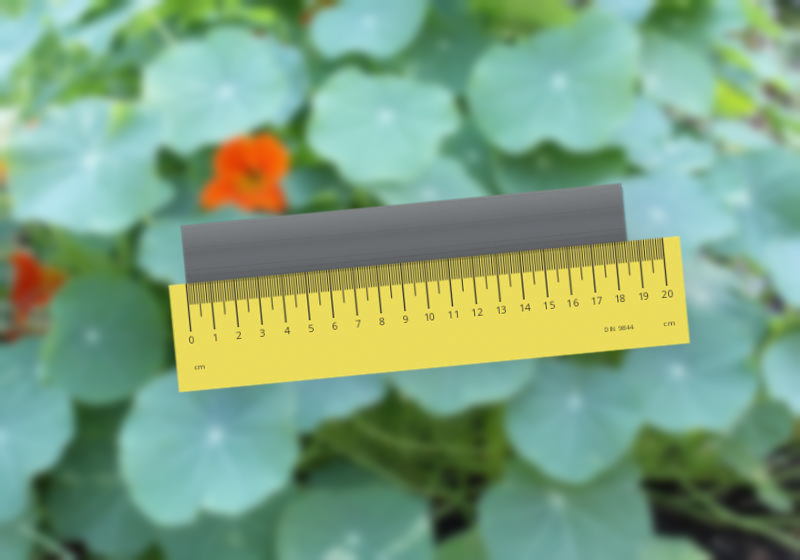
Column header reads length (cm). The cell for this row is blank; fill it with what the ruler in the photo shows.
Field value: 18.5 cm
